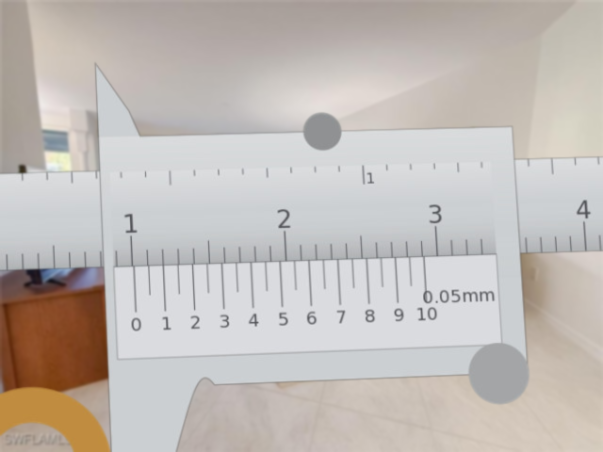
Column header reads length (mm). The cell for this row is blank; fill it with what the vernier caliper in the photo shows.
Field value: 10.1 mm
